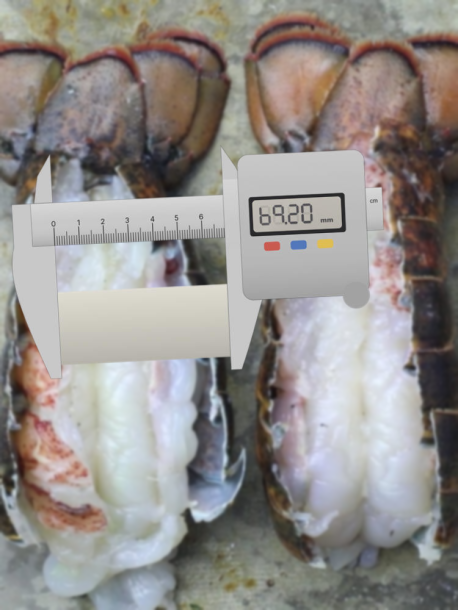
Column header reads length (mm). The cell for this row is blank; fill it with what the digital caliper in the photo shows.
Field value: 69.20 mm
